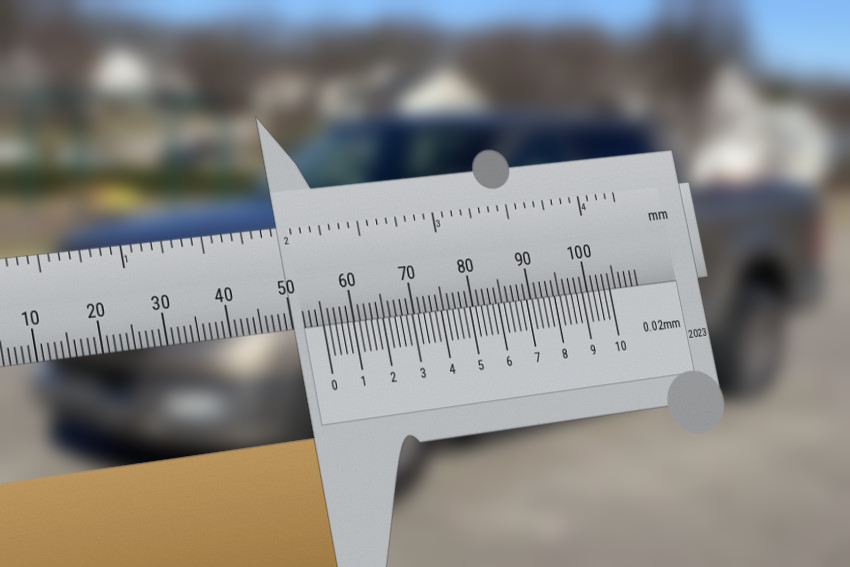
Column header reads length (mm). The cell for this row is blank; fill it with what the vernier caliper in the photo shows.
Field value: 55.0 mm
